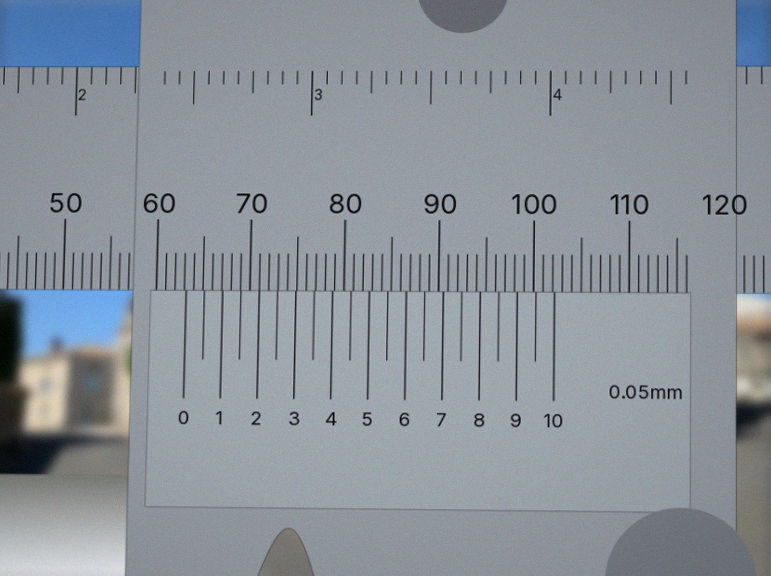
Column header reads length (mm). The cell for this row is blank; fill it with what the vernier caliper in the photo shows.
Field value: 63.2 mm
